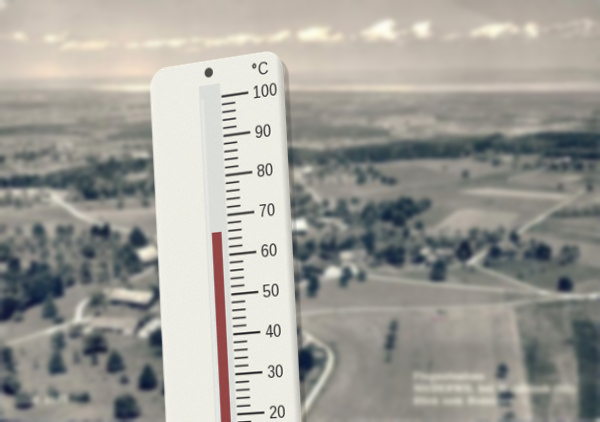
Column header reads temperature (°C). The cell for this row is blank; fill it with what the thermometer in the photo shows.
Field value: 66 °C
